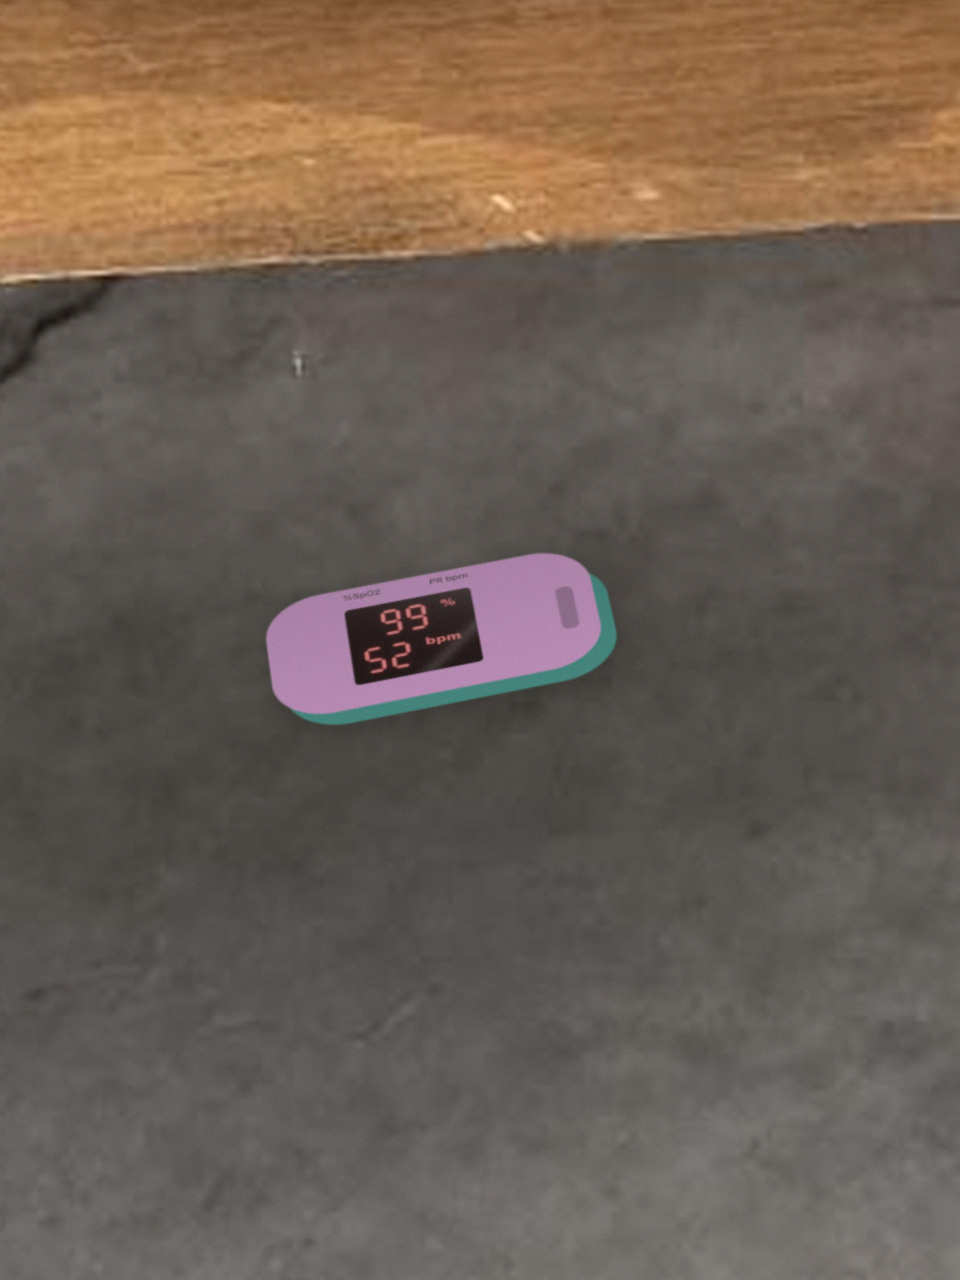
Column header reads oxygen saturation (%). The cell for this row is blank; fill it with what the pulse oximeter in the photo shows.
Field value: 99 %
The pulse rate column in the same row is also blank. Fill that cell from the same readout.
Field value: 52 bpm
